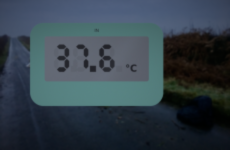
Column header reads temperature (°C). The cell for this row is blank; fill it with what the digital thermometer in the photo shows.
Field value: 37.6 °C
